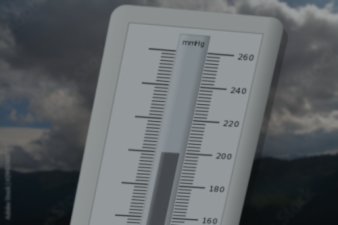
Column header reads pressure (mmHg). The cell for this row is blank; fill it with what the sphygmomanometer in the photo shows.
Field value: 200 mmHg
